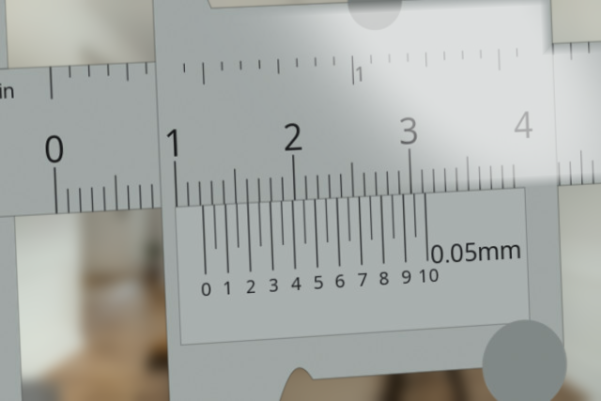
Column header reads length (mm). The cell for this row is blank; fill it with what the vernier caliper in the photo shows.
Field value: 12.2 mm
